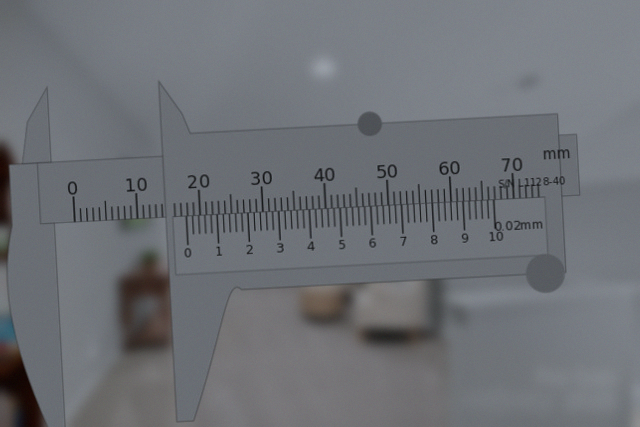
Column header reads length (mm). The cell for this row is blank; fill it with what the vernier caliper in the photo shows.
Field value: 17.8 mm
